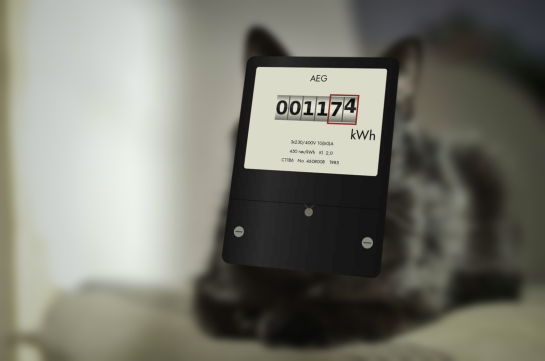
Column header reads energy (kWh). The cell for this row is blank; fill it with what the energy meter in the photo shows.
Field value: 11.74 kWh
